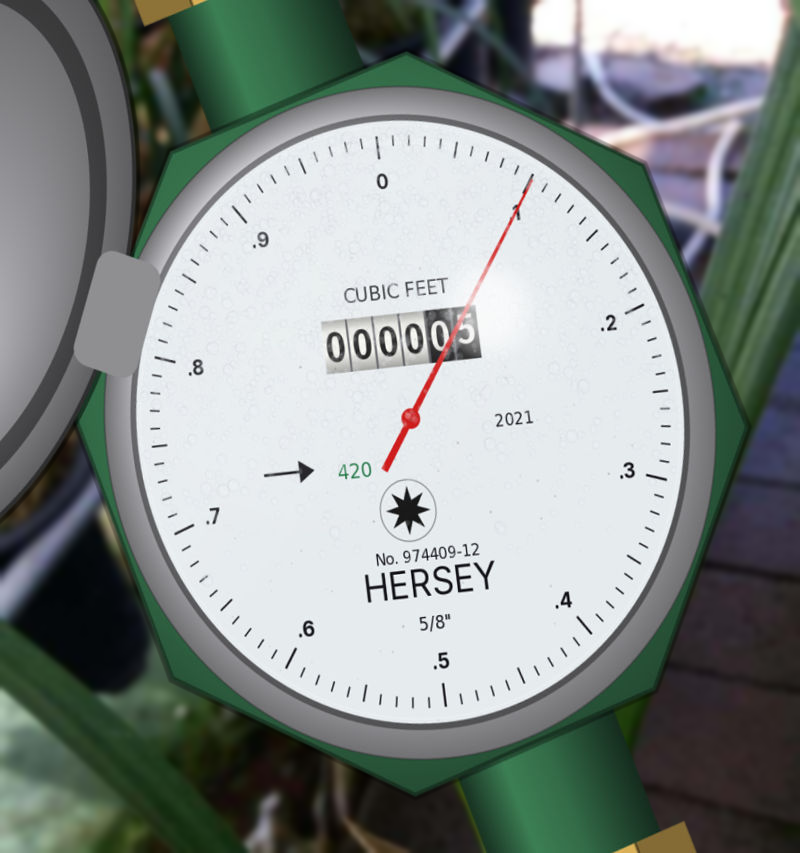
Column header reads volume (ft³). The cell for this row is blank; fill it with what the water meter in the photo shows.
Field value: 5.10 ft³
